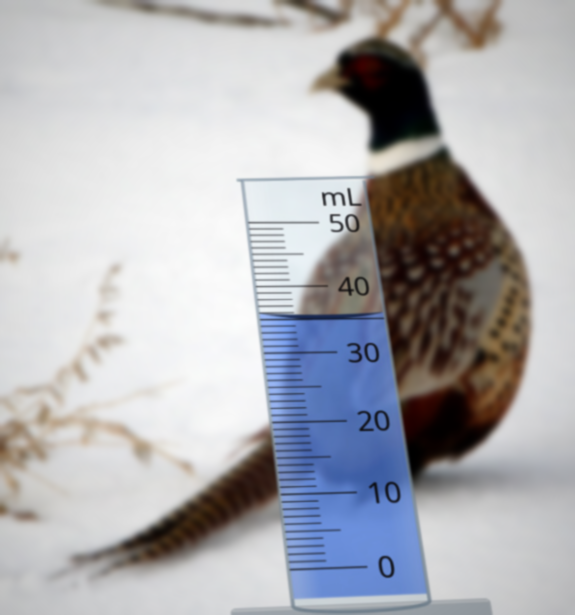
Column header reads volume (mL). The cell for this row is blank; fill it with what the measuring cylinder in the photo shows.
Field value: 35 mL
